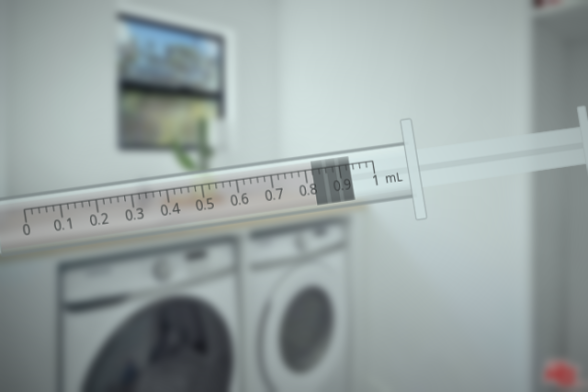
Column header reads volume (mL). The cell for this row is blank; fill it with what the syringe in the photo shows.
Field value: 0.82 mL
